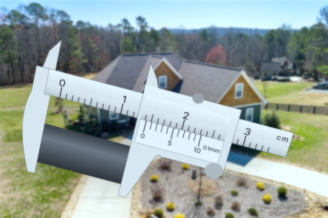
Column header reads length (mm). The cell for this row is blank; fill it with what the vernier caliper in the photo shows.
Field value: 14.2 mm
